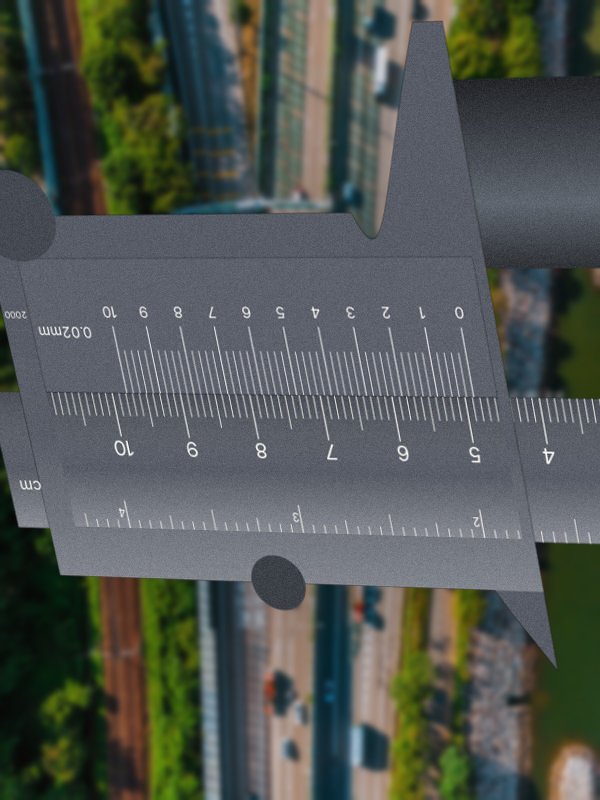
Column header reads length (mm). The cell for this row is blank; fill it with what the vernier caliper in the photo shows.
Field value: 48.8 mm
